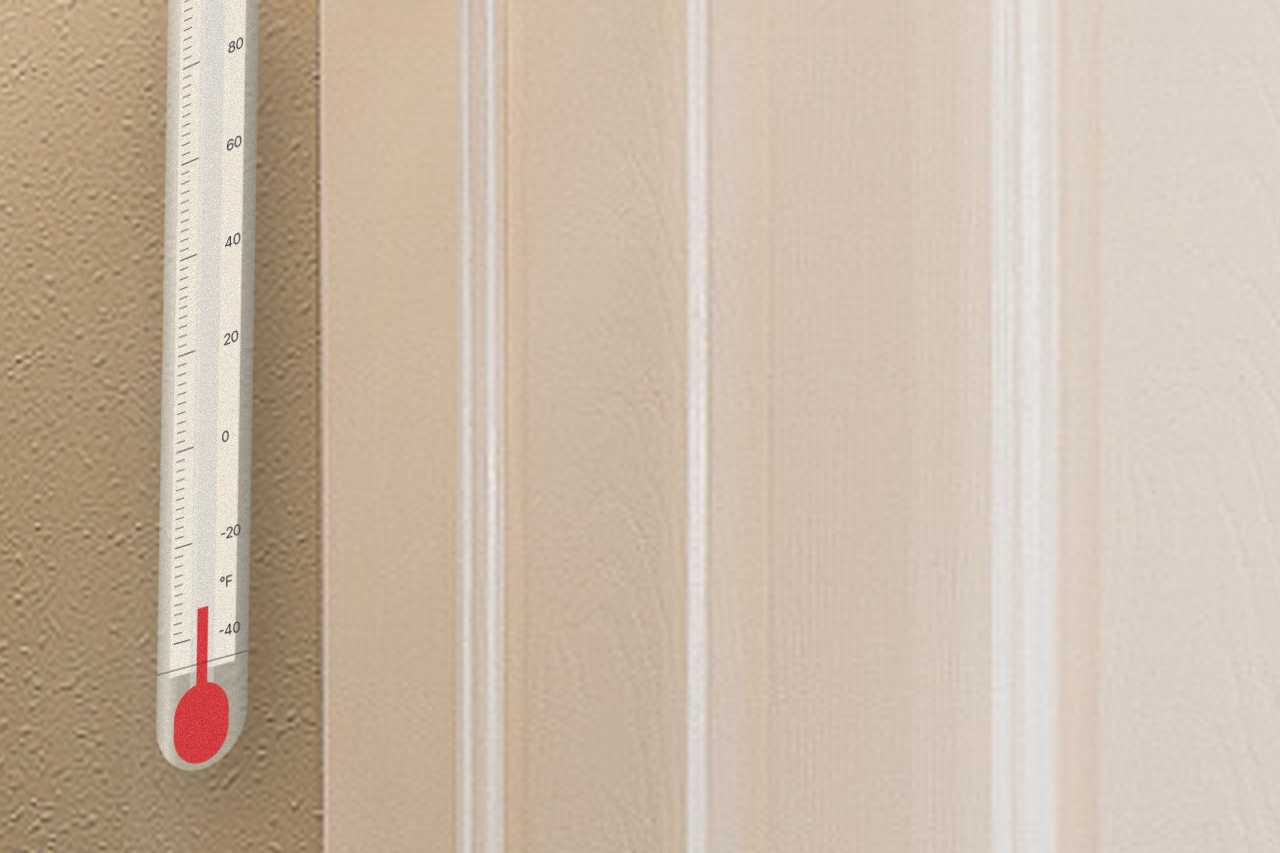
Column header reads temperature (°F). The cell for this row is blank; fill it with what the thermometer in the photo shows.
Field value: -34 °F
